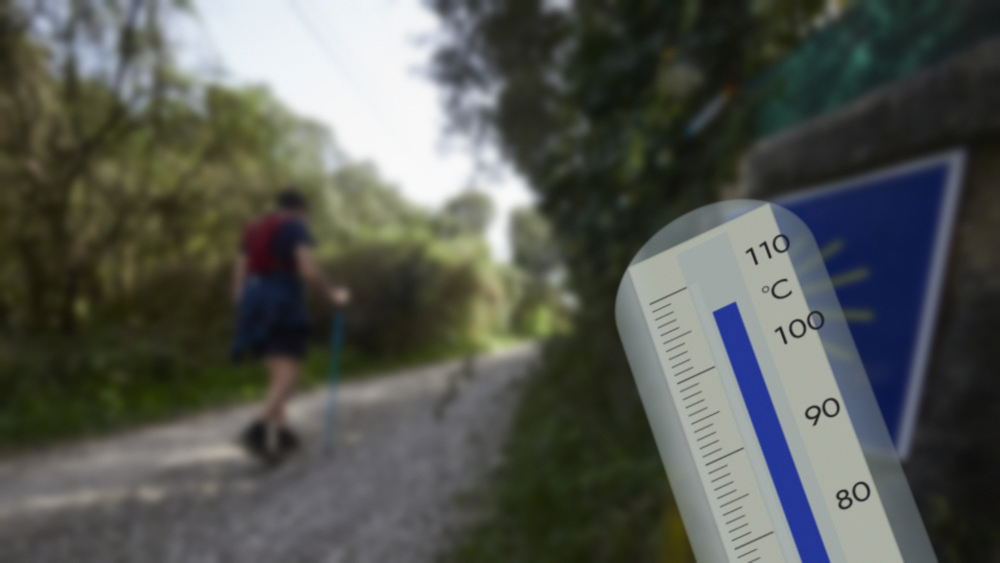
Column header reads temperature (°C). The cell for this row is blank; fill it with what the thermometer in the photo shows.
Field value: 106 °C
